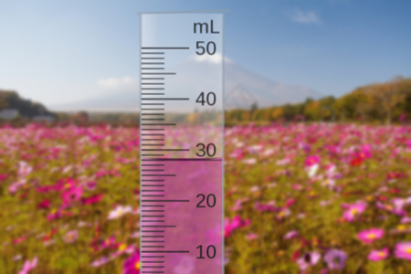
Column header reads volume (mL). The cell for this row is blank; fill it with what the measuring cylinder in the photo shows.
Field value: 28 mL
